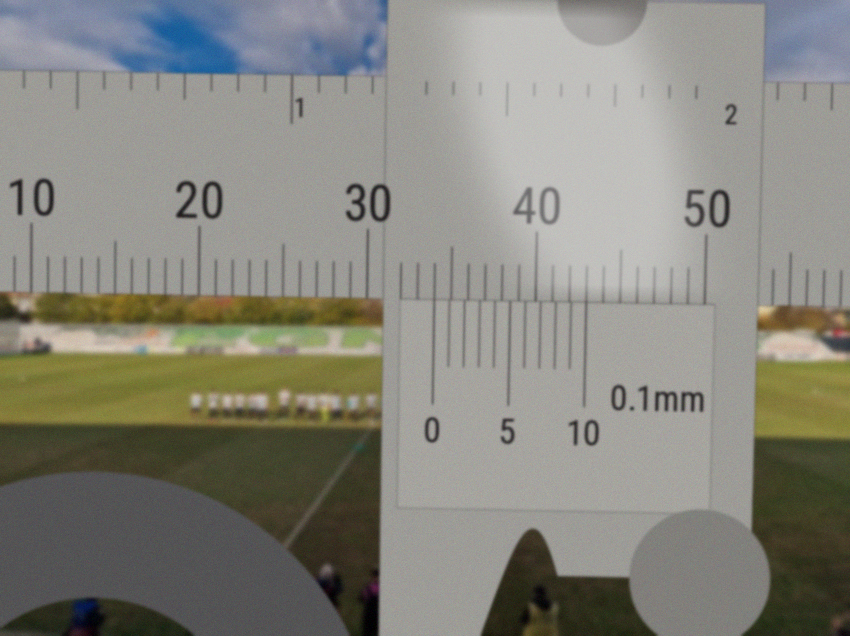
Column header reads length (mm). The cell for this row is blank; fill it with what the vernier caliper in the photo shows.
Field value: 34.0 mm
